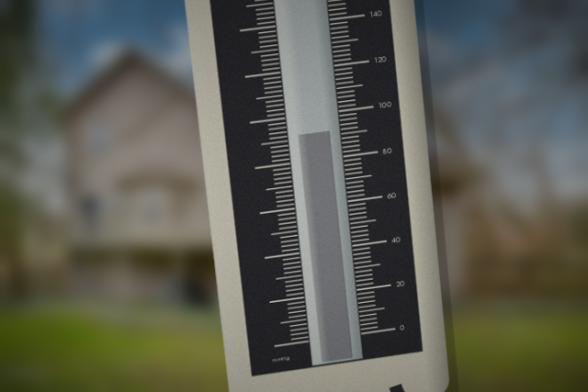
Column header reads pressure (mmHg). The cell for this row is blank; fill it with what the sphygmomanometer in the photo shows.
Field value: 92 mmHg
